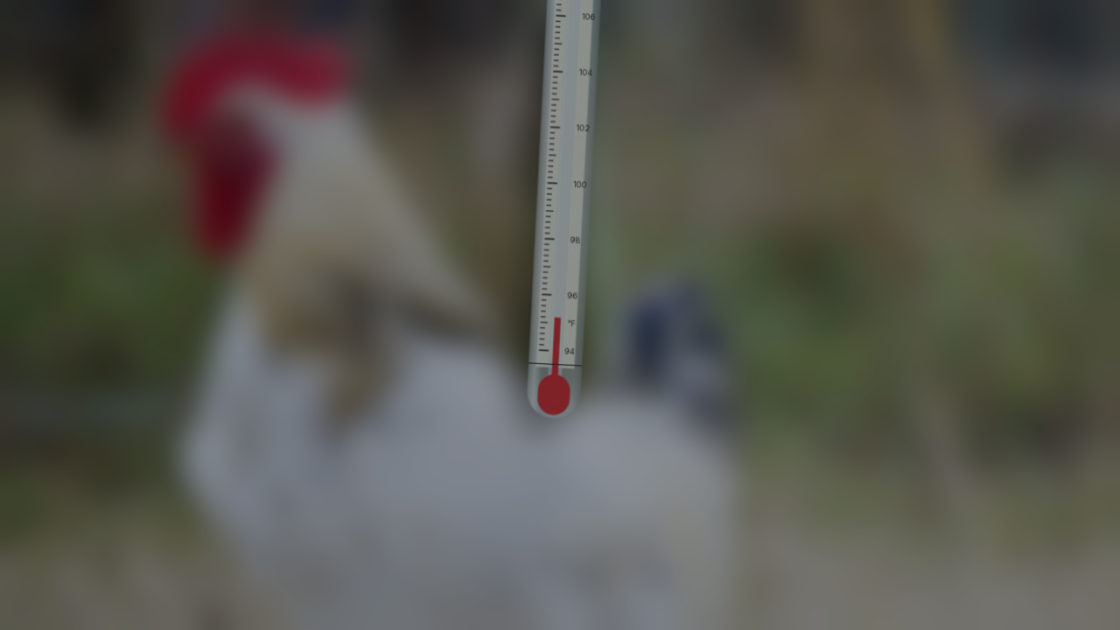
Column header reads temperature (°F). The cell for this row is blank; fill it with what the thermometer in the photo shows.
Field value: 95.2 °F
